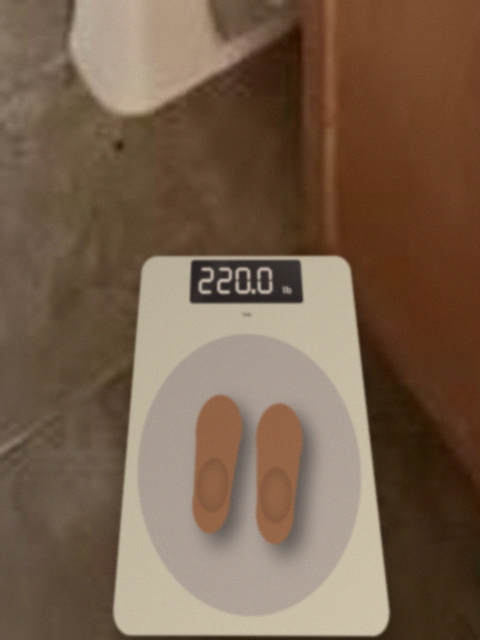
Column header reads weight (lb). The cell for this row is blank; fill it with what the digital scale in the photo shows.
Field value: 220.0 lb
